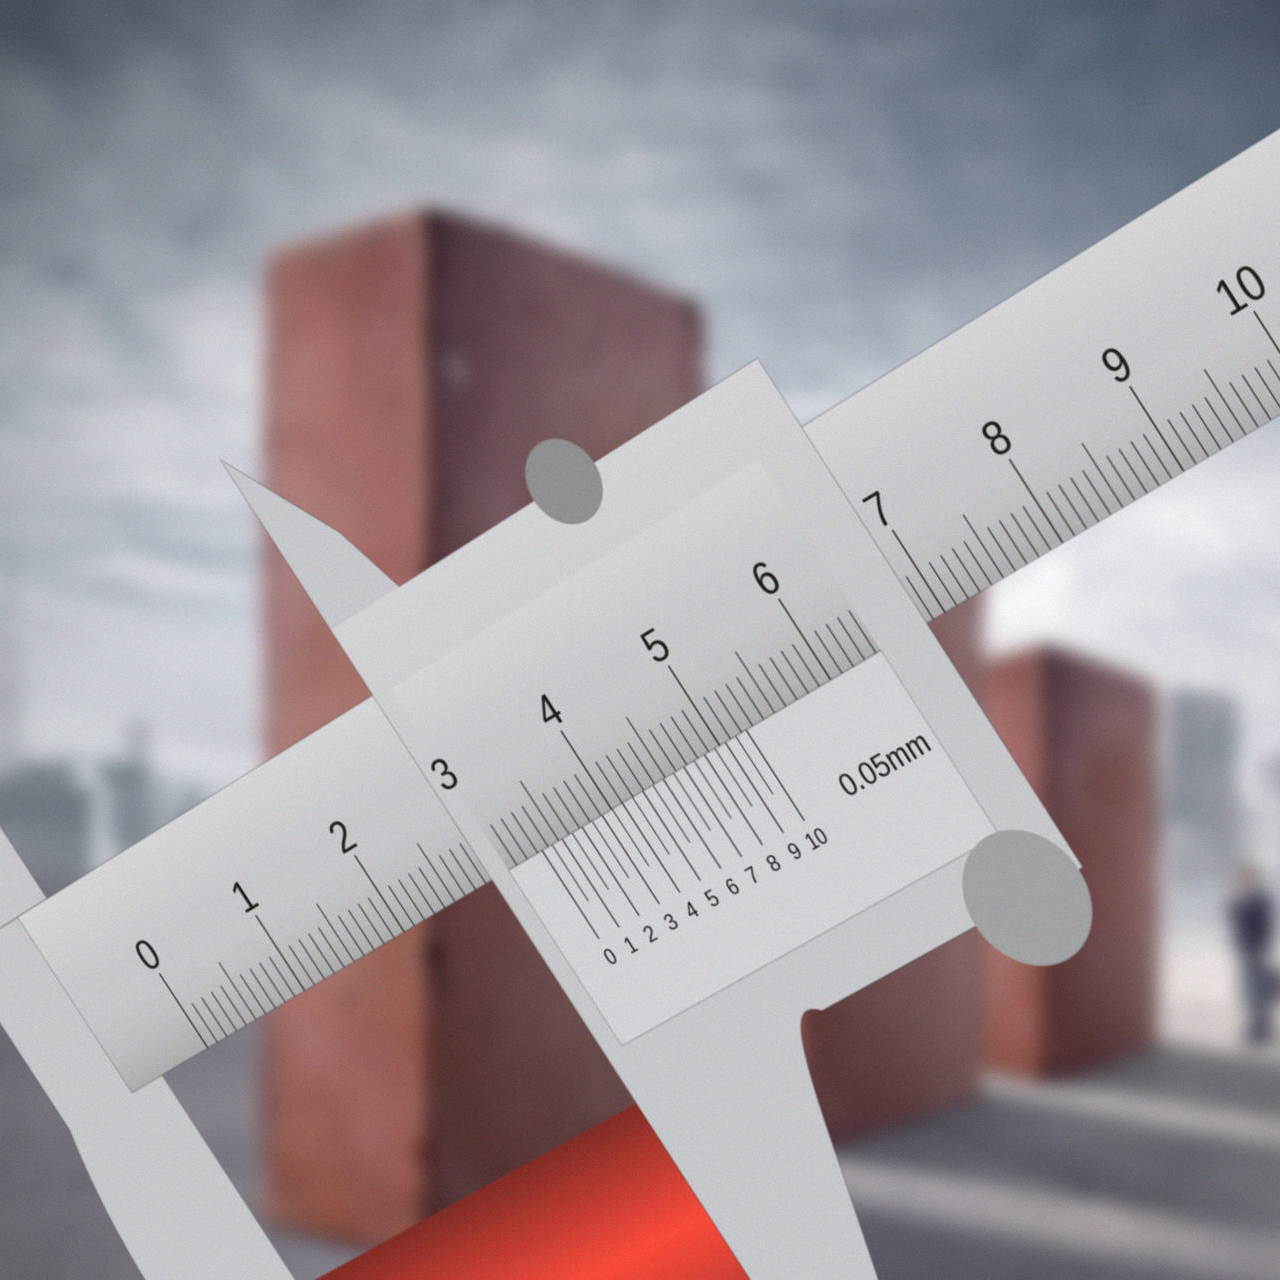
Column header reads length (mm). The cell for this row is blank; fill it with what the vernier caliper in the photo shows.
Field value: 33.4 mm
